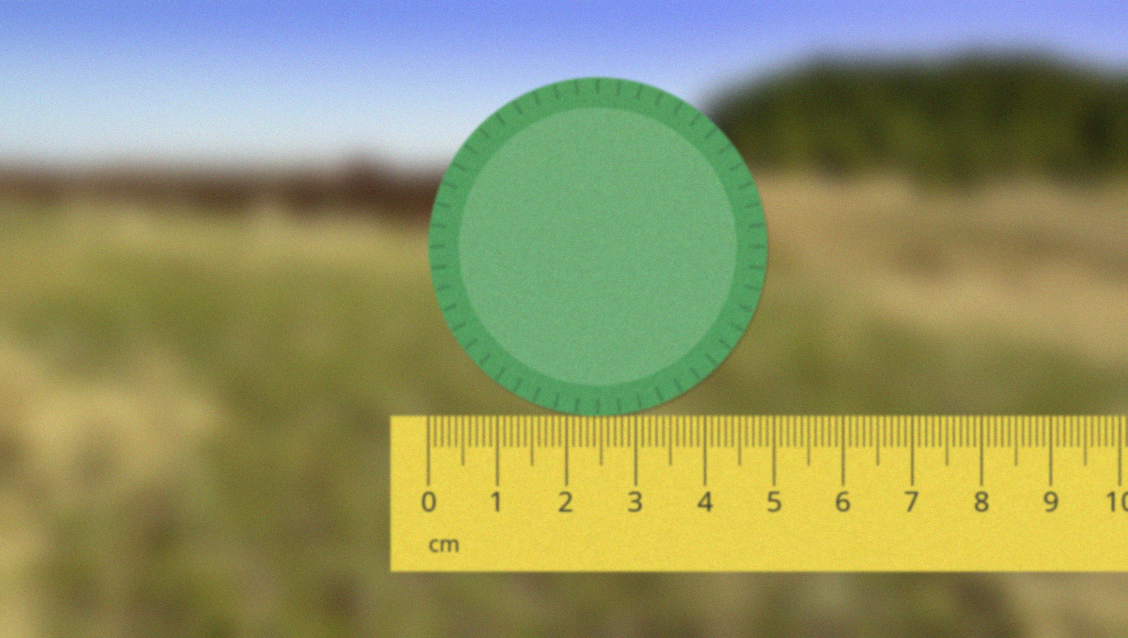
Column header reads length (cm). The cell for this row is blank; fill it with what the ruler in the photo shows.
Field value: 4.9 cm
